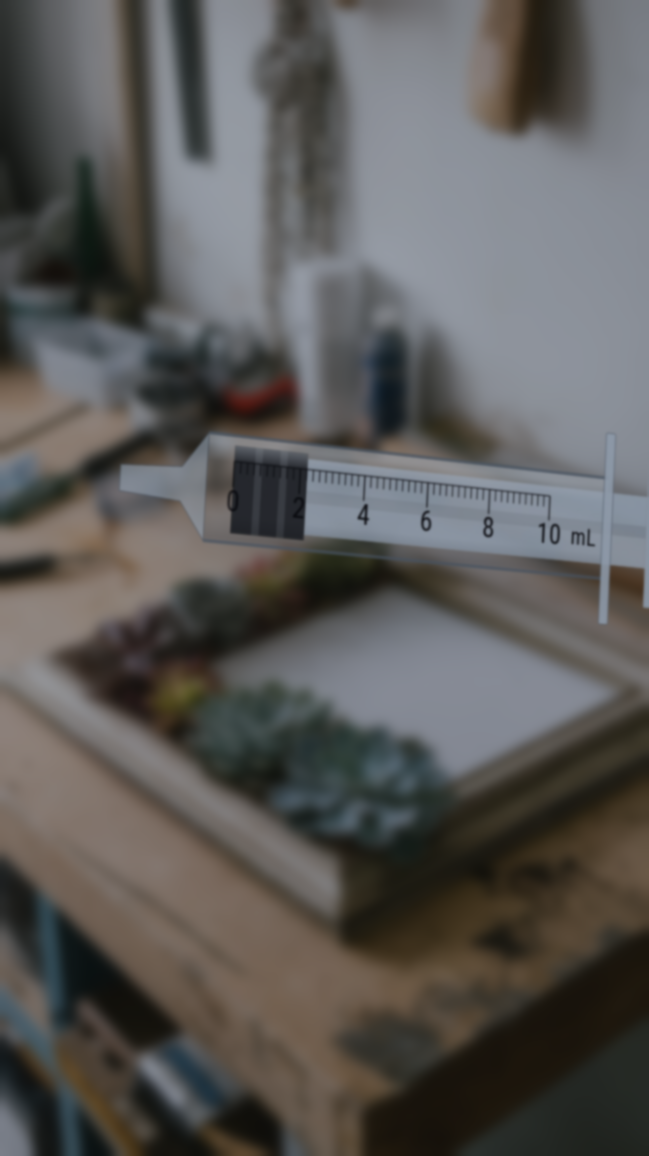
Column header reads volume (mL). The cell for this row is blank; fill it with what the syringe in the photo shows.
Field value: 0 mL
